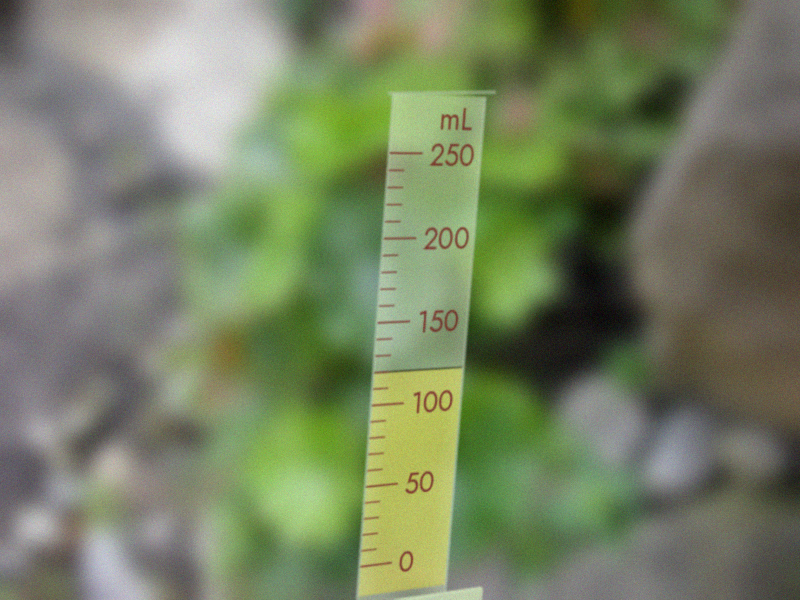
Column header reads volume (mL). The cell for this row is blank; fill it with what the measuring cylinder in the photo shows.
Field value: 120 mL
